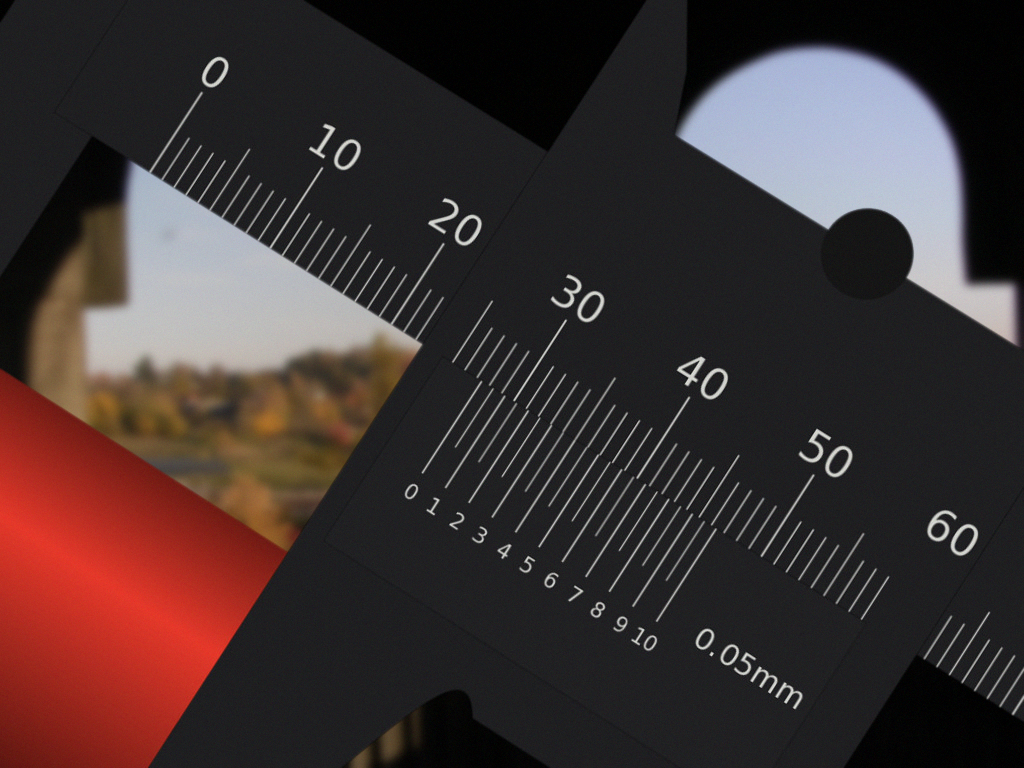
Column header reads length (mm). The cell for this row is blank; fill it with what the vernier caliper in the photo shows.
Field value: 27.4 mm
